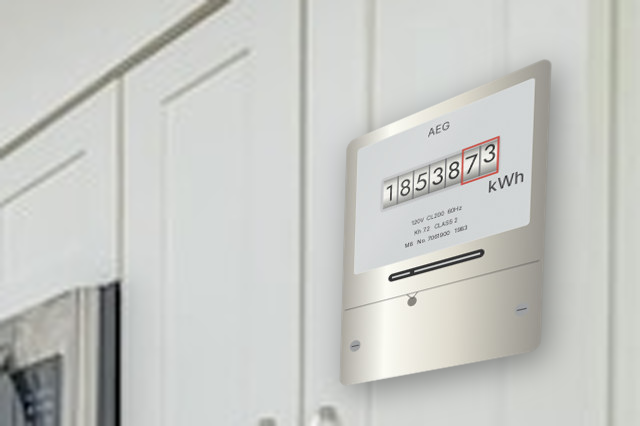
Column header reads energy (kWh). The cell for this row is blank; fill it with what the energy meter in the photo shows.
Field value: 18538.73 kWh
